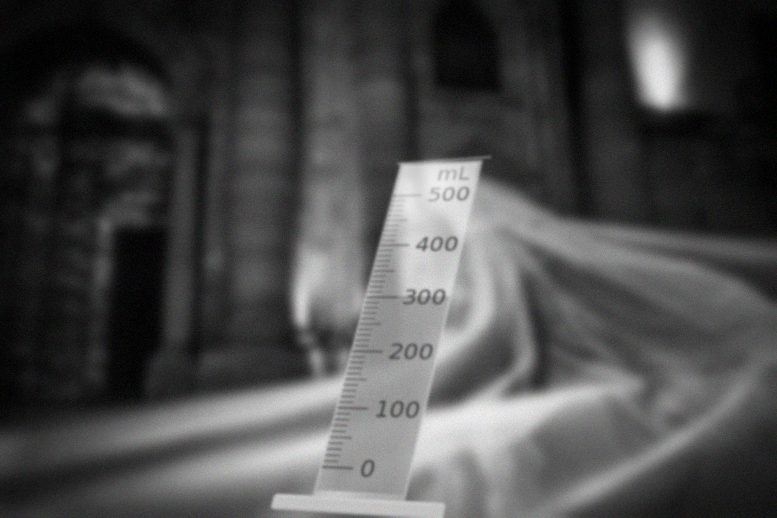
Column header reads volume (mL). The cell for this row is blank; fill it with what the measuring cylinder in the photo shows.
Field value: 300 mL
